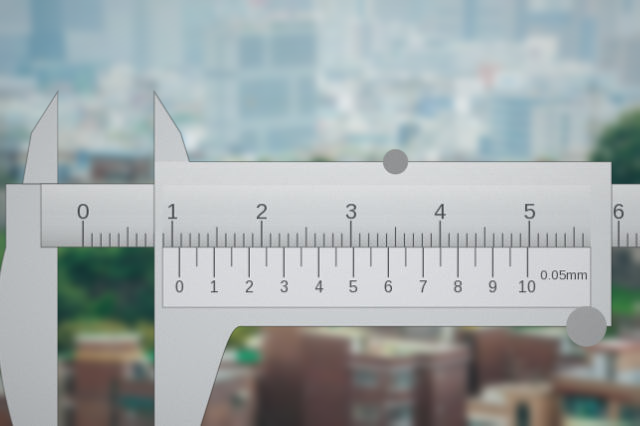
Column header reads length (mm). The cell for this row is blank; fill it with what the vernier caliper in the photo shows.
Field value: 10.8 mm
